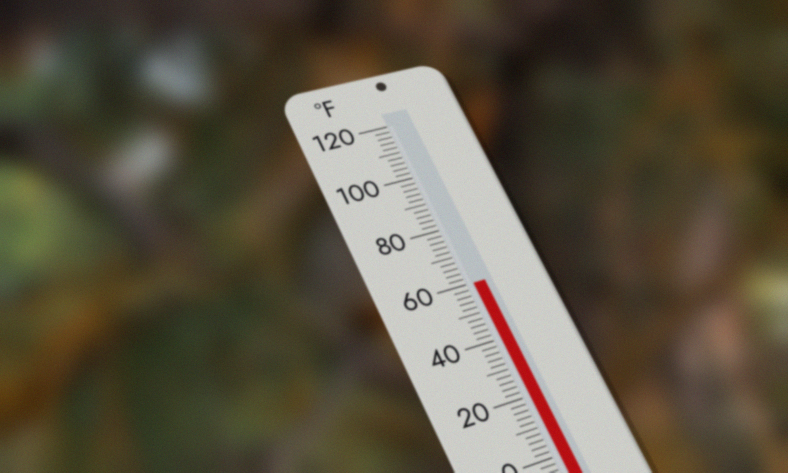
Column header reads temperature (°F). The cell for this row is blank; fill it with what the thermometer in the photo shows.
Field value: 60 °F
